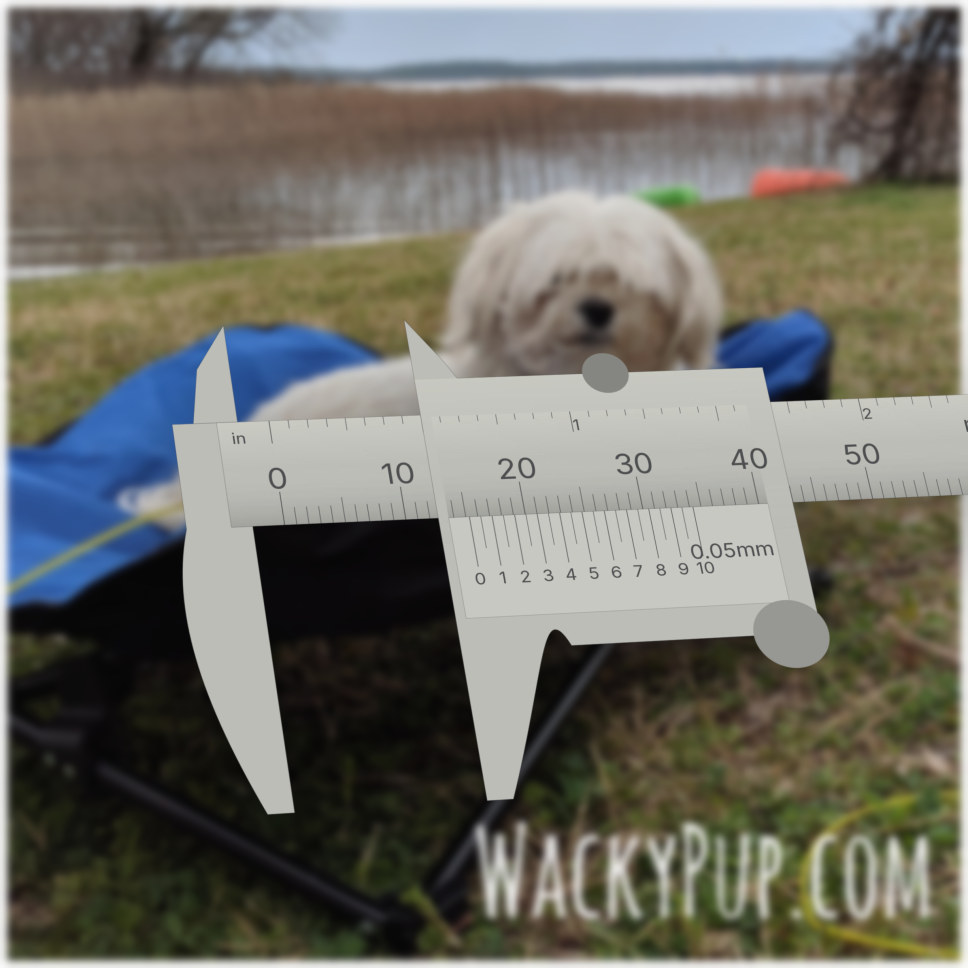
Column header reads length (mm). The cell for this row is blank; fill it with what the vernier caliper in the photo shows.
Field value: 15.3 mm
